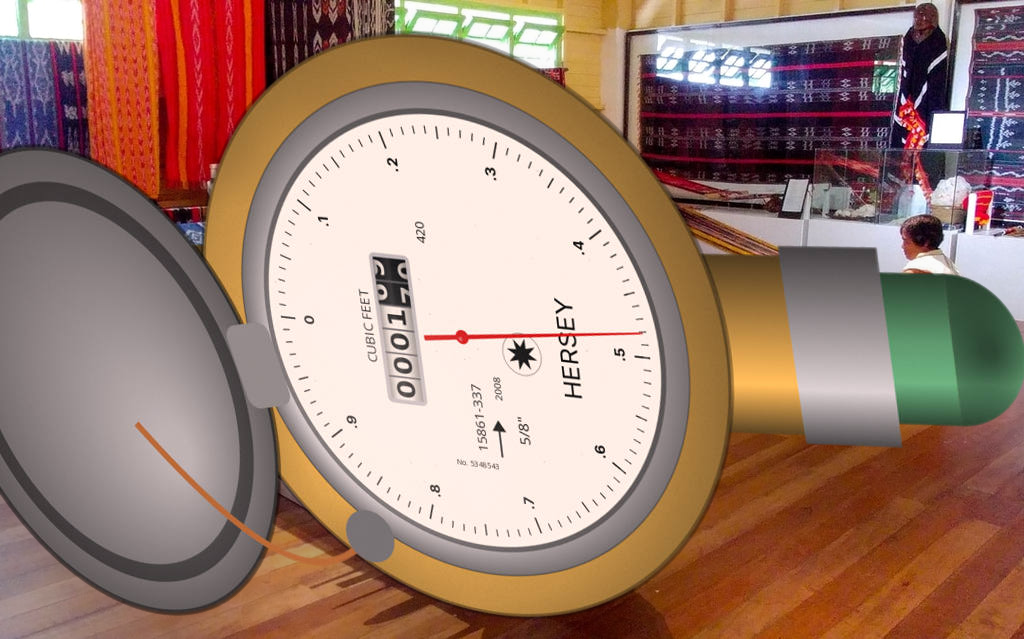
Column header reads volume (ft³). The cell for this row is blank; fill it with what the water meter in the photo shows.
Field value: 169.48 ft³
